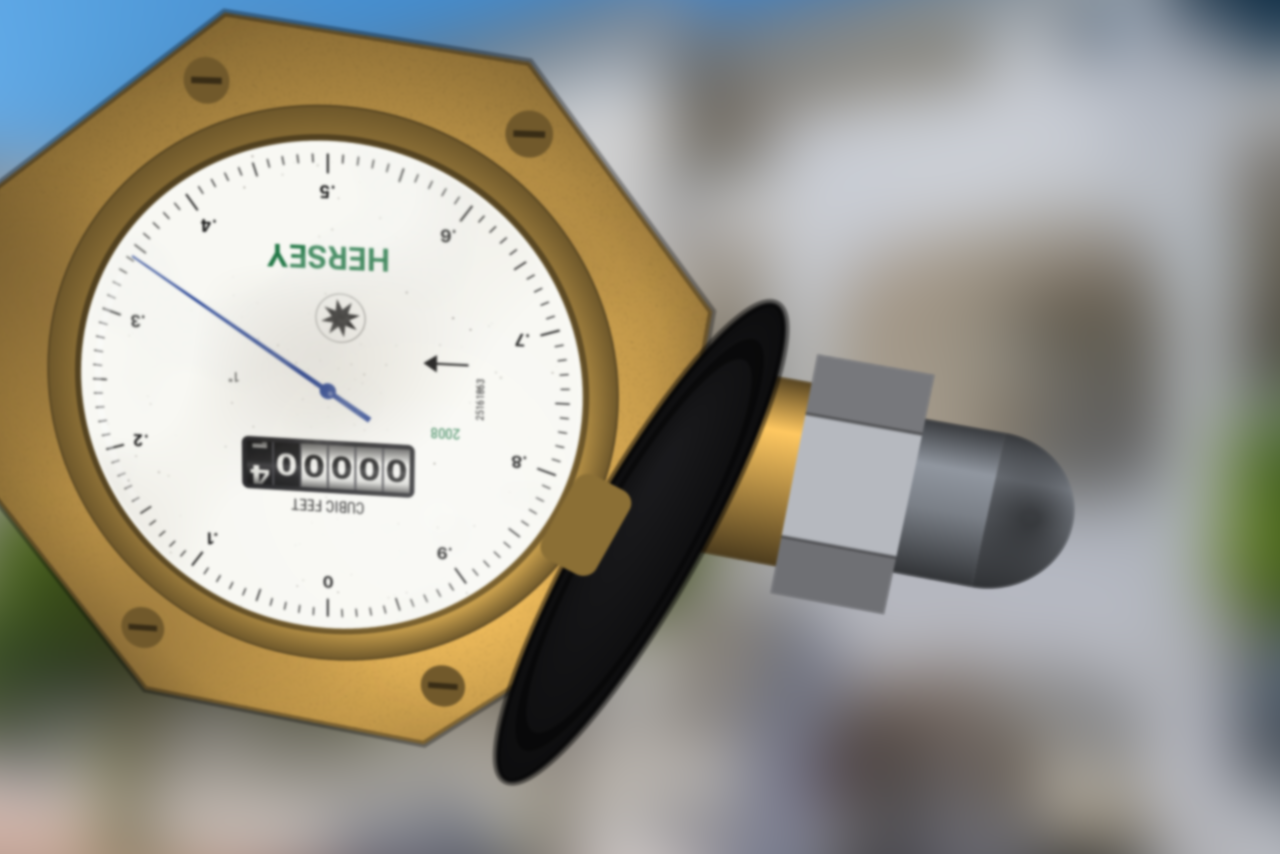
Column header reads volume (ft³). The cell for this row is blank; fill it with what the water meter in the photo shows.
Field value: 4.34 ft³
